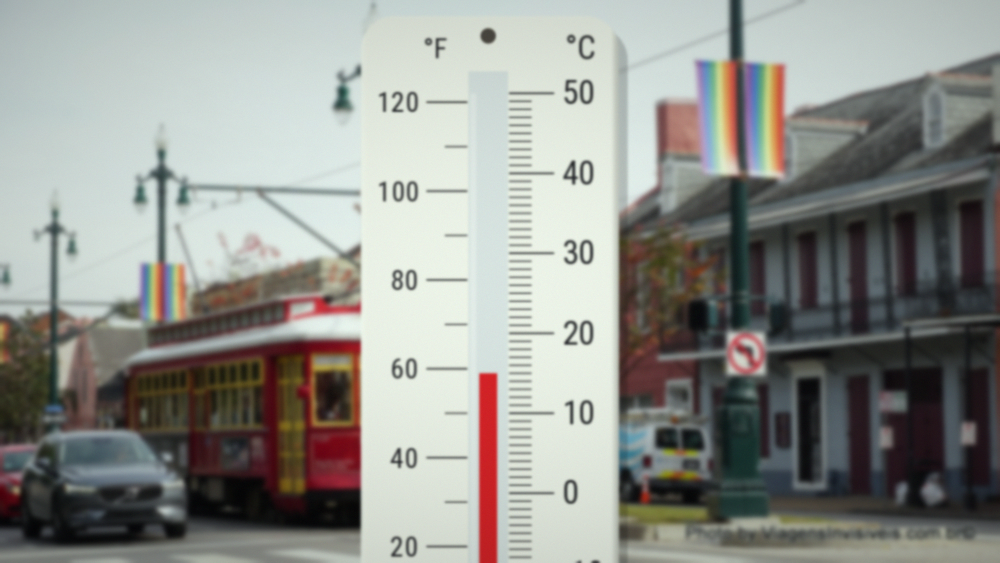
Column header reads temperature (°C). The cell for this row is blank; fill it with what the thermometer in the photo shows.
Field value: 15 °C
